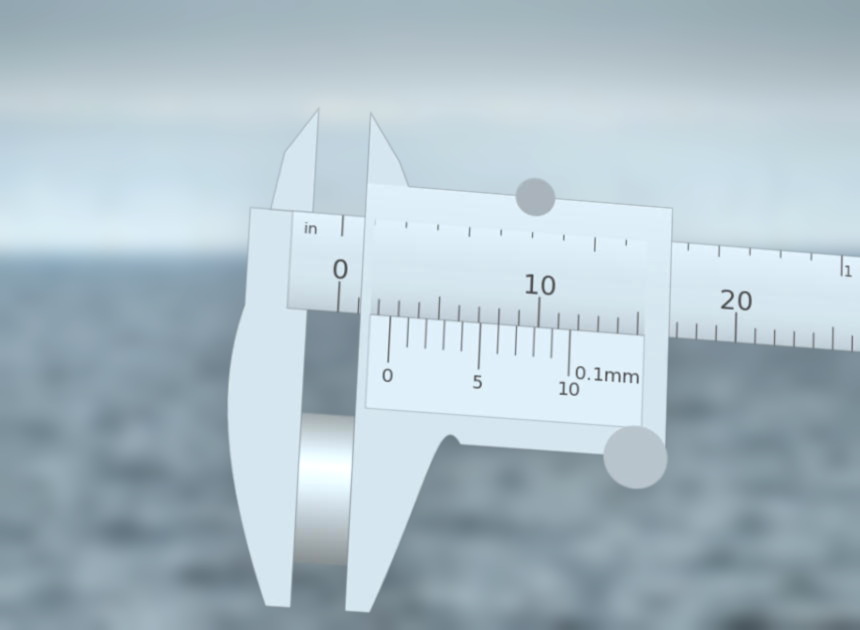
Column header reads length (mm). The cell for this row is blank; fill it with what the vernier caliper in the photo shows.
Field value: 2.6 mm
